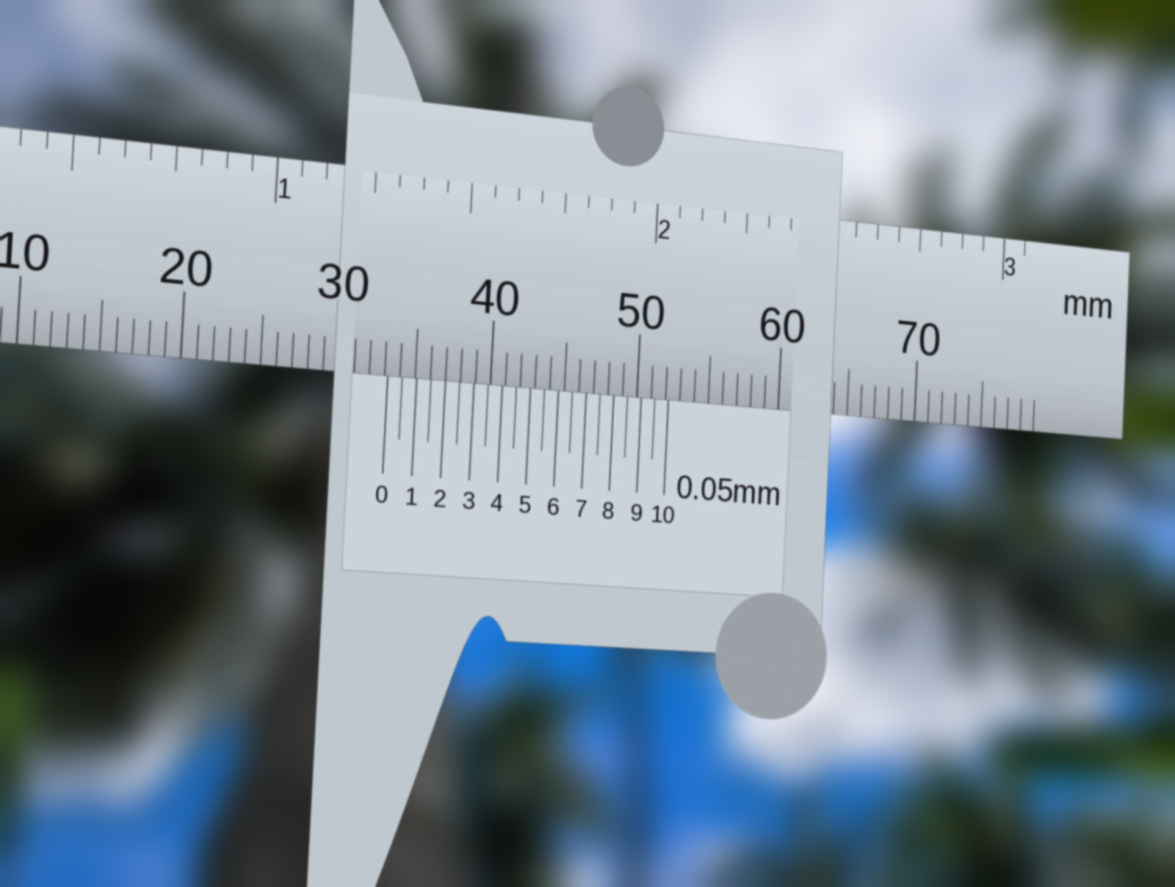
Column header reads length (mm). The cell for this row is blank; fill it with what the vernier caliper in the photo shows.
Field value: 33.2 mm
